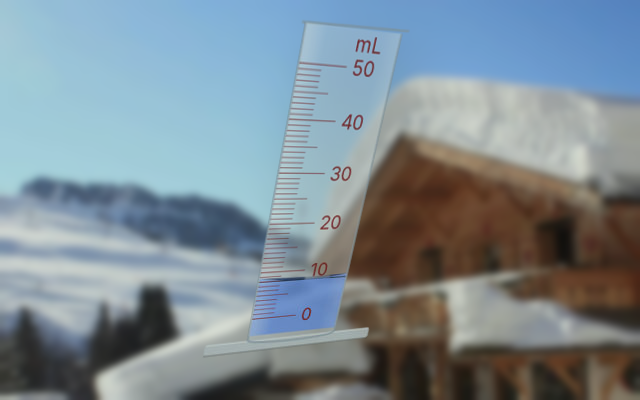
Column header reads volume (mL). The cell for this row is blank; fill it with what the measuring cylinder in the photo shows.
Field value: 8 mL
